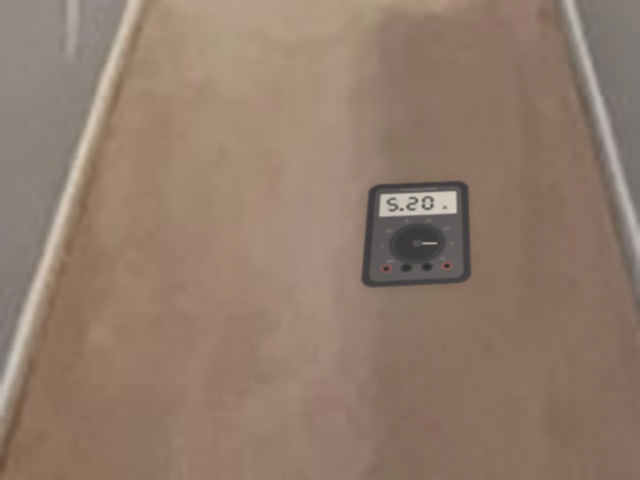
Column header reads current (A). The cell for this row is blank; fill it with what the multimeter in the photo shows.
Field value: 5.20 A
